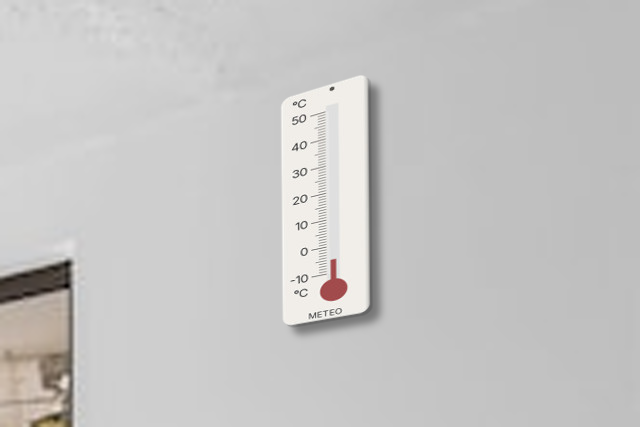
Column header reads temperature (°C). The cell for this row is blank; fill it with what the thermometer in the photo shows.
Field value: -5 °C
